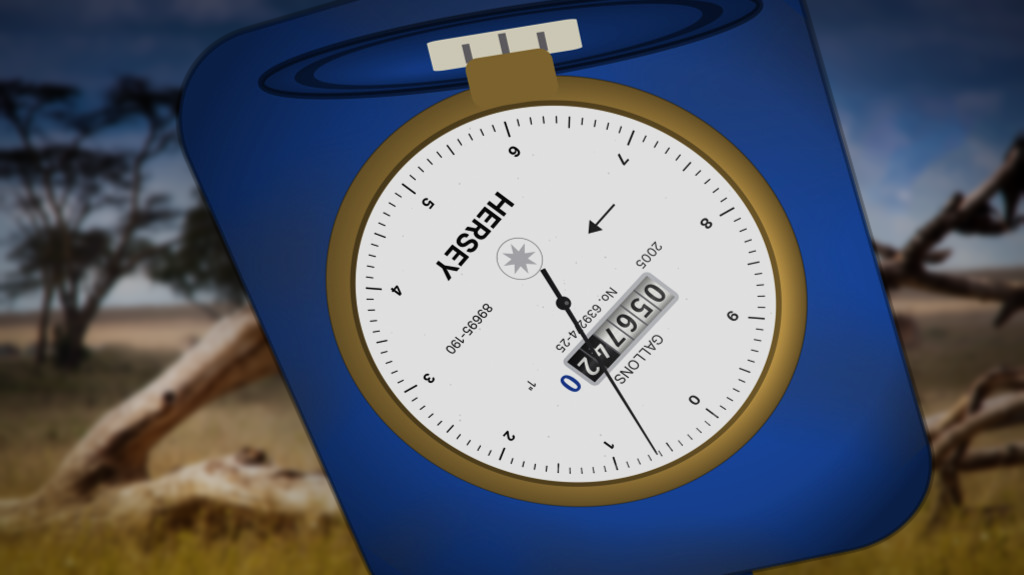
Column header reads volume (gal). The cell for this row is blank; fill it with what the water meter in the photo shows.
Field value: 567420.6 gal
